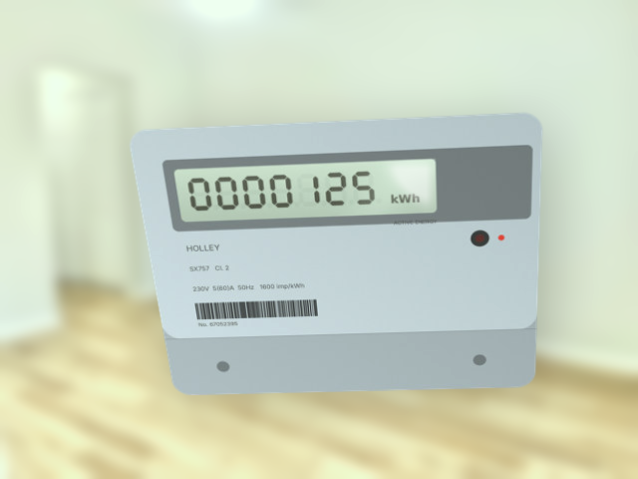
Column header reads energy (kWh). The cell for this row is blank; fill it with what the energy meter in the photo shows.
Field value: 125 kWh
